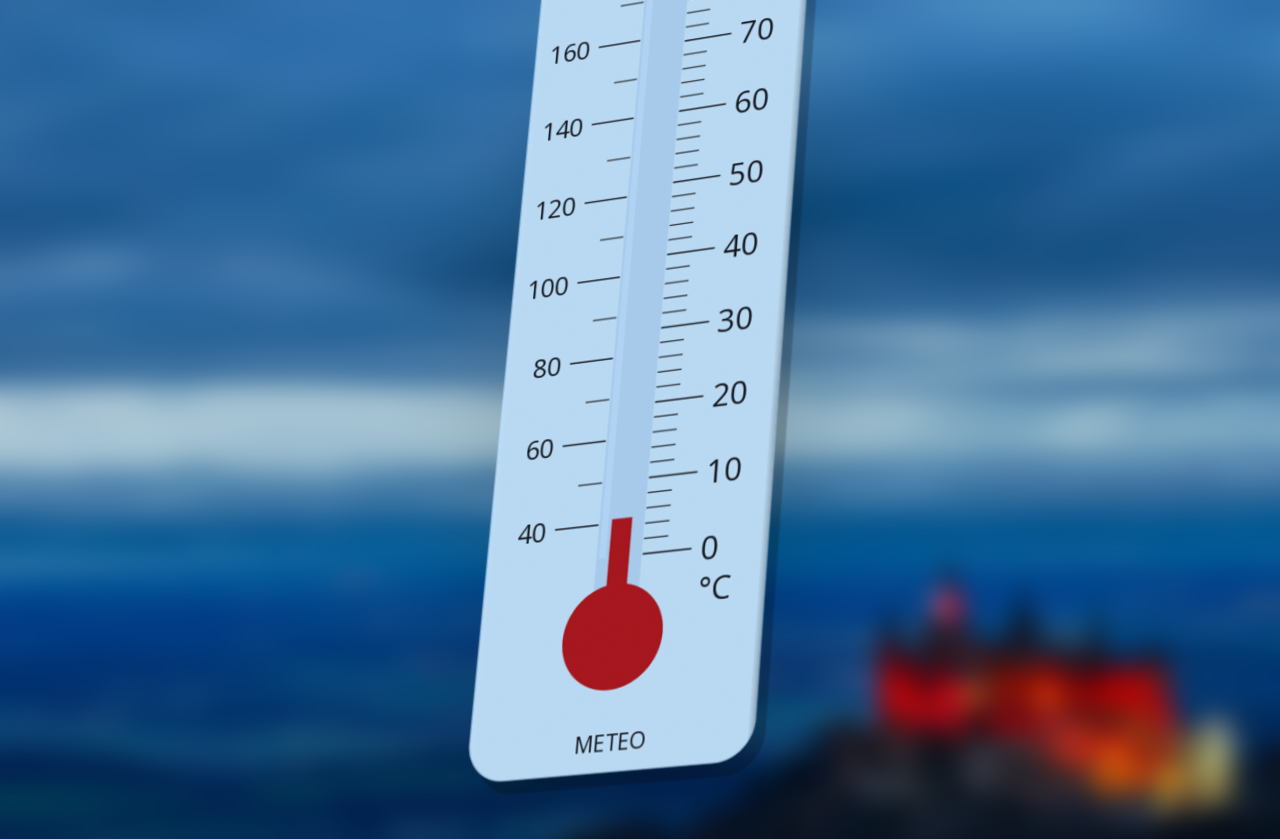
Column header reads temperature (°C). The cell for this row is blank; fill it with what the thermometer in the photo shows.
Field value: 5 °C
